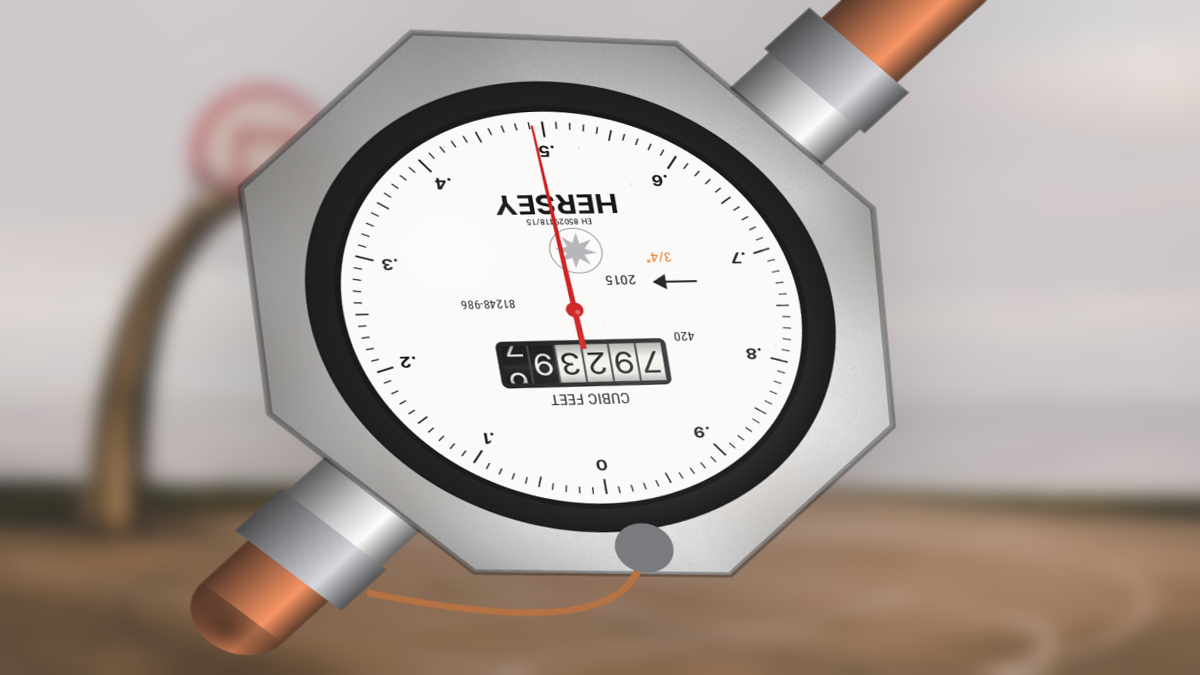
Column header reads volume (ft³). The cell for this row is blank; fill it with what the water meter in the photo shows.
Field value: 792396.49 ft³
